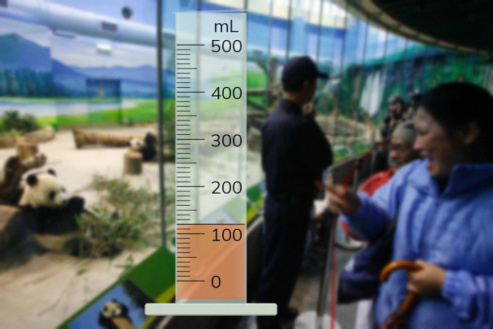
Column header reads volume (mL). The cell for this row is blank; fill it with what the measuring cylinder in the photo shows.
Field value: 120 mL
